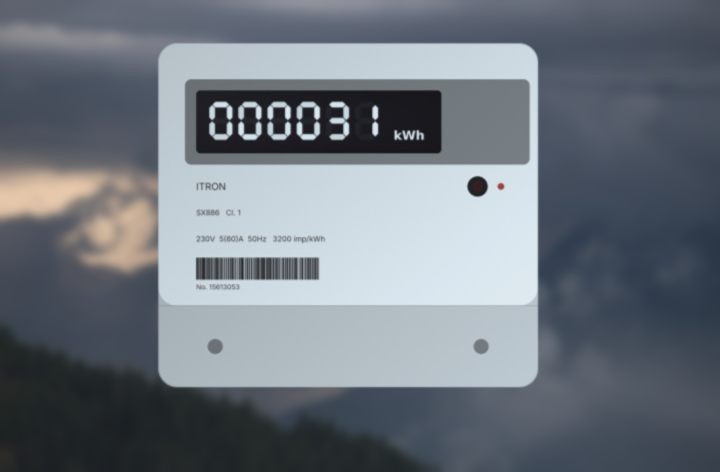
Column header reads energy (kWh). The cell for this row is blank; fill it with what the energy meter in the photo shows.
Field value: 31 kWh
